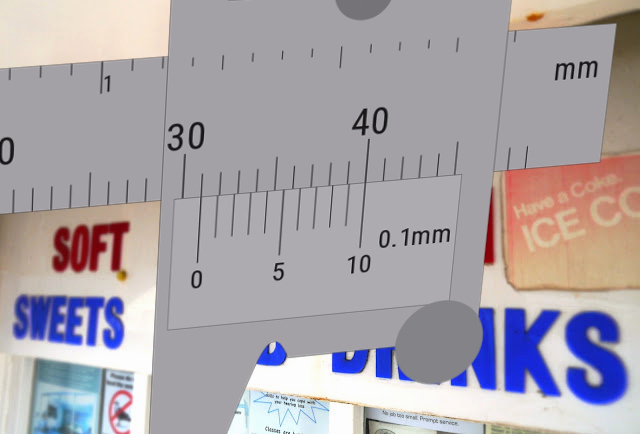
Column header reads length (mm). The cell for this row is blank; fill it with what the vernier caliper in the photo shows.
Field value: 31.0 mm
